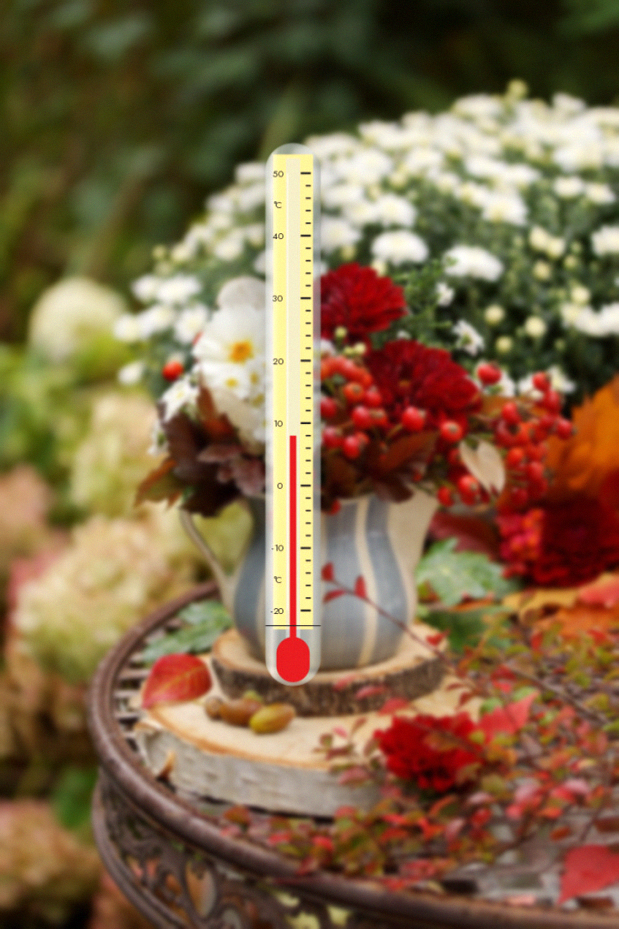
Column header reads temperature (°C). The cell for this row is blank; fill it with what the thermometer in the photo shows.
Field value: 8 °C
